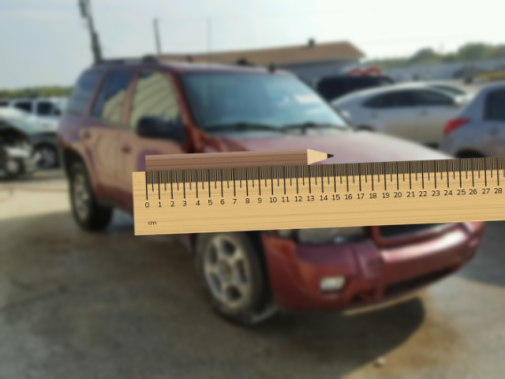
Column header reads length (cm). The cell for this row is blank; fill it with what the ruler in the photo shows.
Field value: 15 cm
